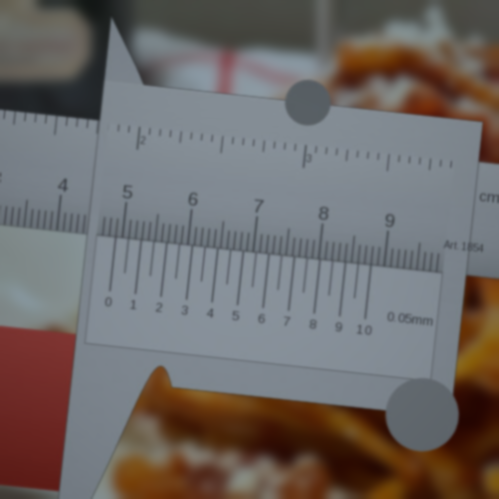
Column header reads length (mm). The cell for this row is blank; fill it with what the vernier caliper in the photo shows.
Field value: 49.0 mm
